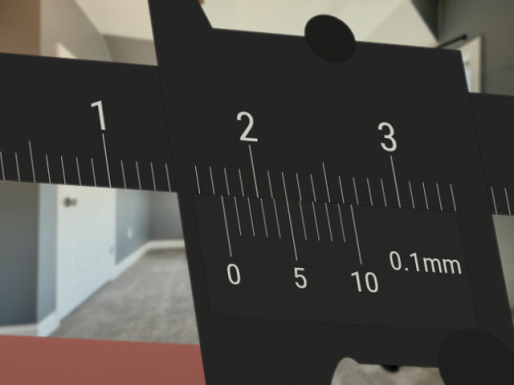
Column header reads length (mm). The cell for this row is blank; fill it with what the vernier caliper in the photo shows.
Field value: 17.5 mm
